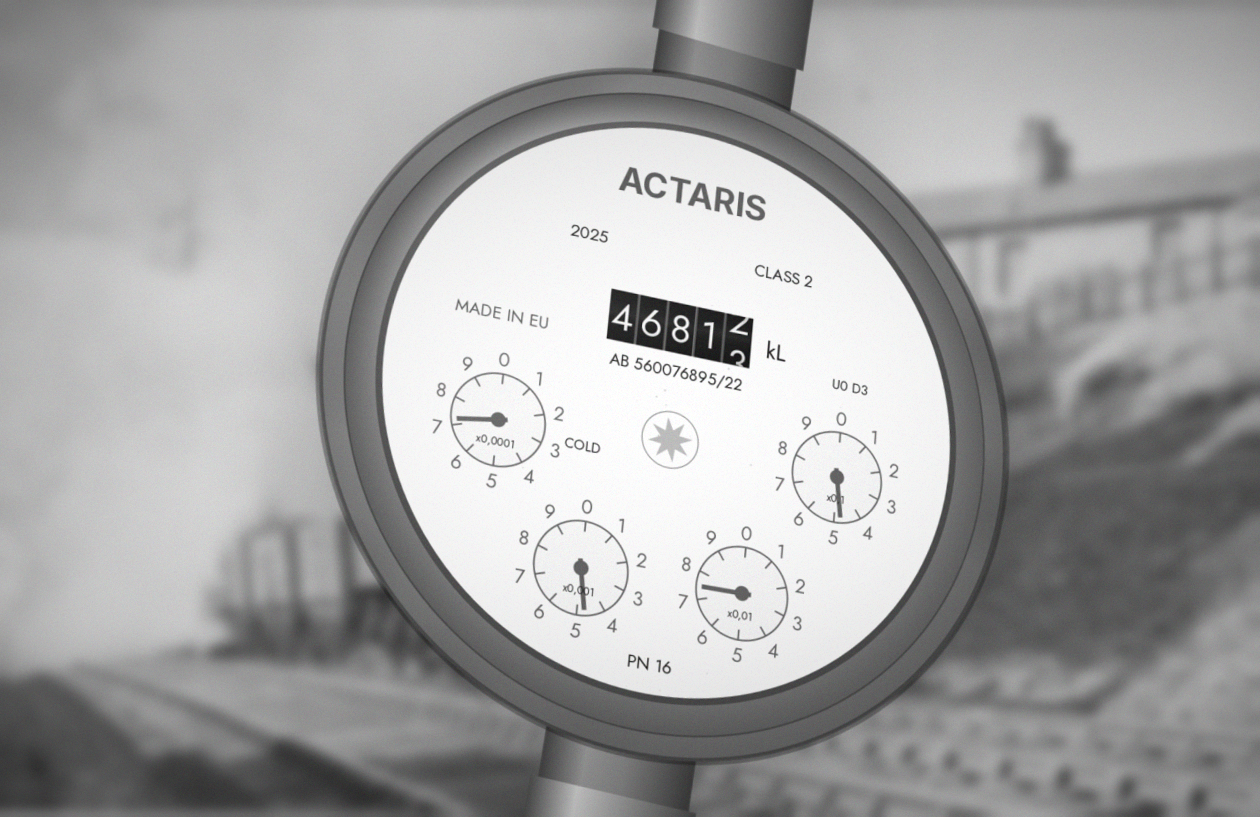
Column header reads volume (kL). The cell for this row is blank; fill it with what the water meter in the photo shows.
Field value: 46812.4747 kL
